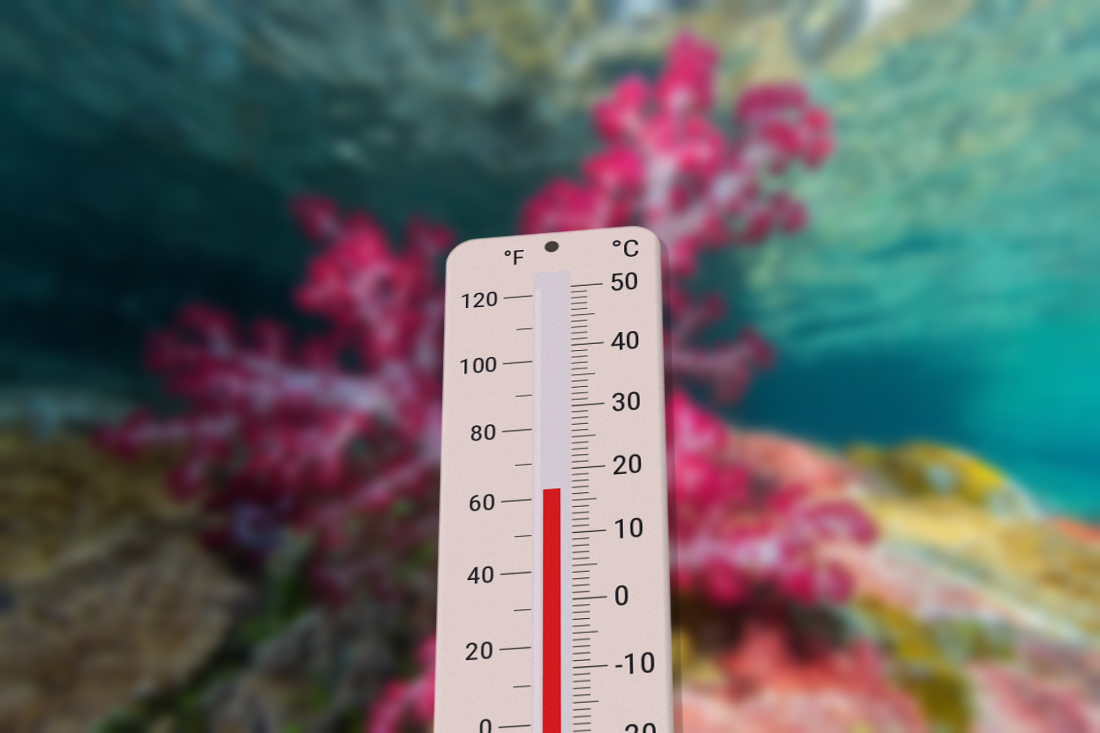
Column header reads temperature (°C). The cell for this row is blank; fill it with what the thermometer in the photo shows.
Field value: 17 °C
